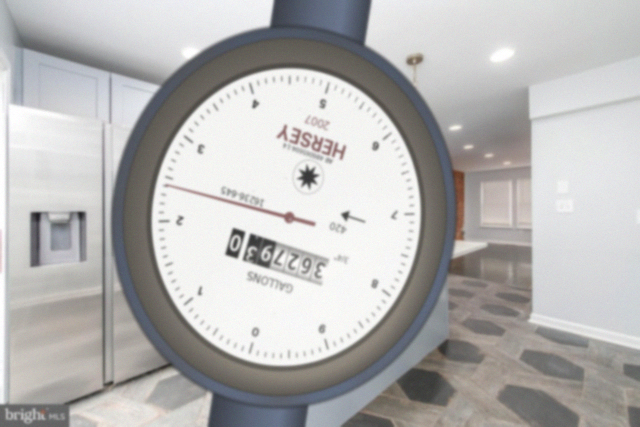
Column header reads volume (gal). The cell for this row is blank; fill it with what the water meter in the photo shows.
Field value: 3627932.4 gal
